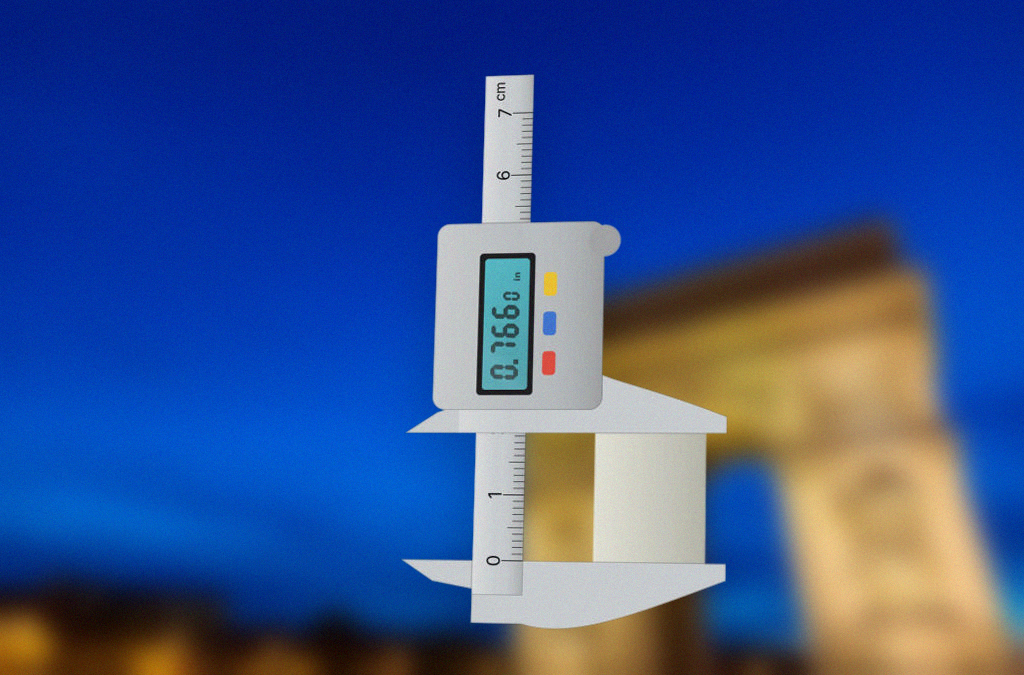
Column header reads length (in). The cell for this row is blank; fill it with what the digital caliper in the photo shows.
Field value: 0.7660 in
